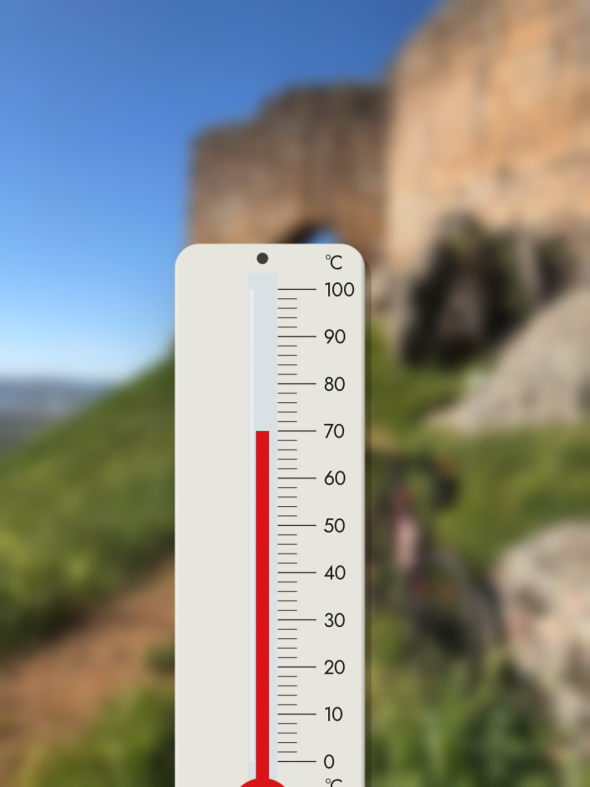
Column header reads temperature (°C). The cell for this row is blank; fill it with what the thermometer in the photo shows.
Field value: 70 °C
